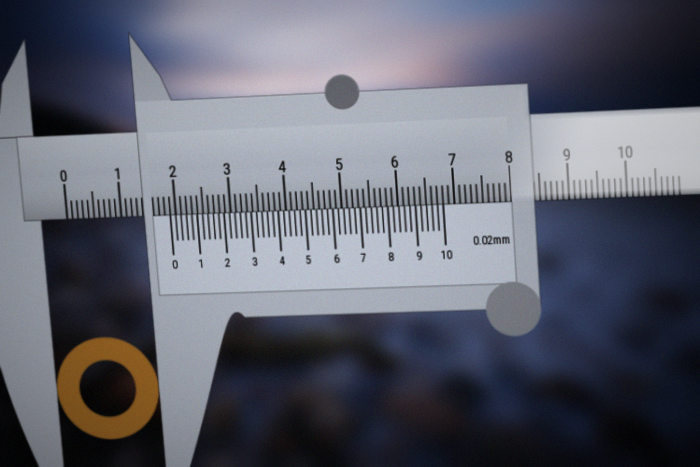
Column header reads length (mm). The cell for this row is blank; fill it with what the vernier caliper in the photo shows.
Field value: 19.0 mm
